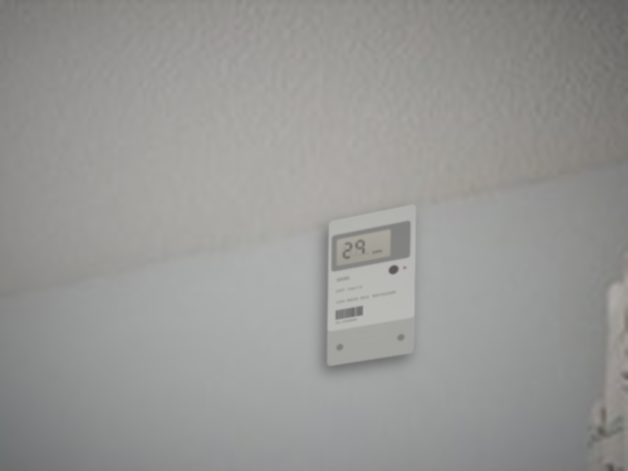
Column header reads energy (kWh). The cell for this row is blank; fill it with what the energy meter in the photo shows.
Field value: 29 kWh
